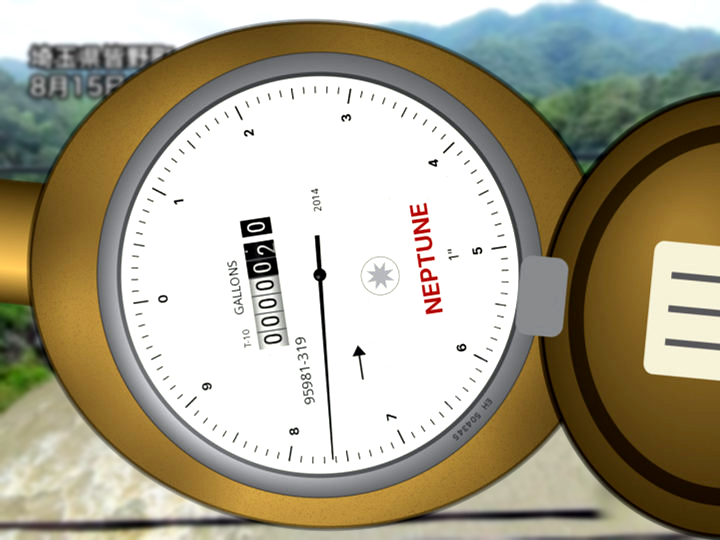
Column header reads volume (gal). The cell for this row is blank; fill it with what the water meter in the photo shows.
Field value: 17.6 gal
